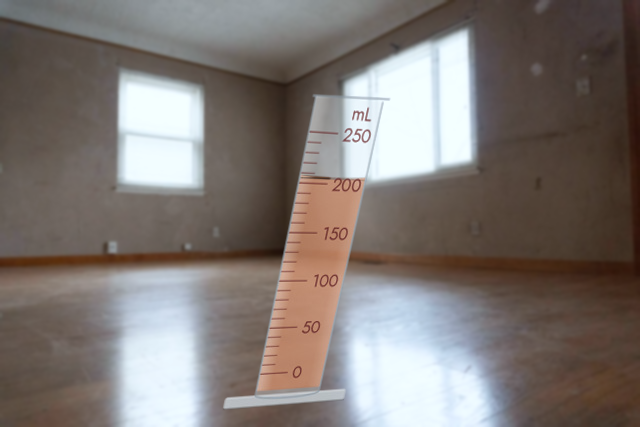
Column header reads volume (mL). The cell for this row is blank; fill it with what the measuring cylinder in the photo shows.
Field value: 205 mL
